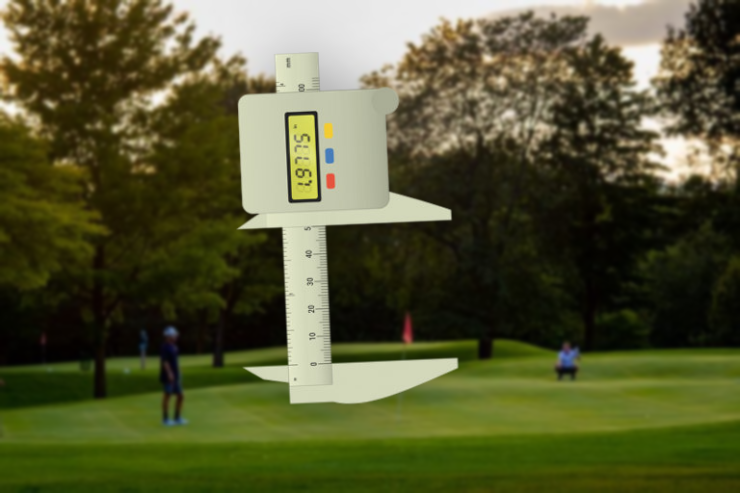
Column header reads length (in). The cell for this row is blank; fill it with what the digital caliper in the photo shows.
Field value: 1.9775 in
